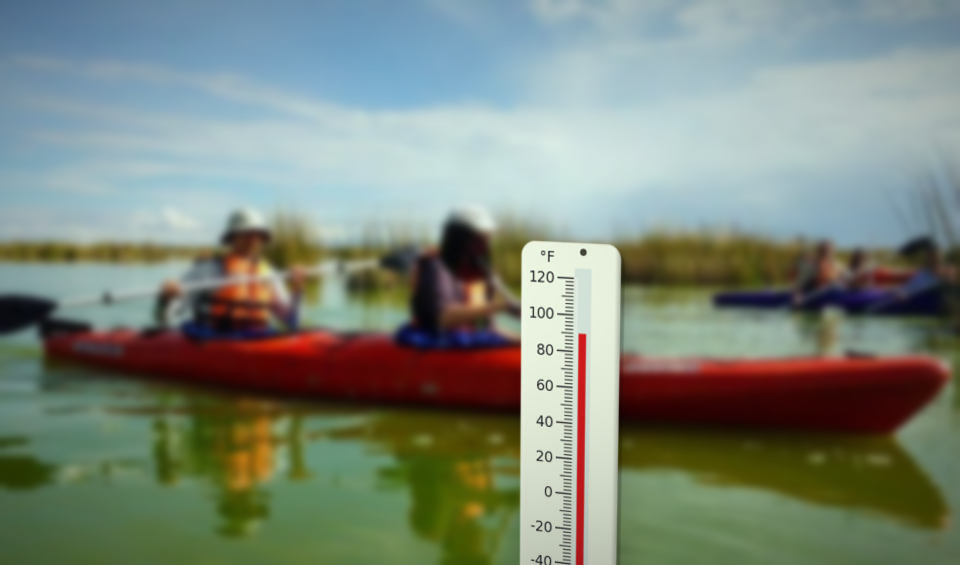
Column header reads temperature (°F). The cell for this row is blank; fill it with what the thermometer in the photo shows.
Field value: 90 °F
